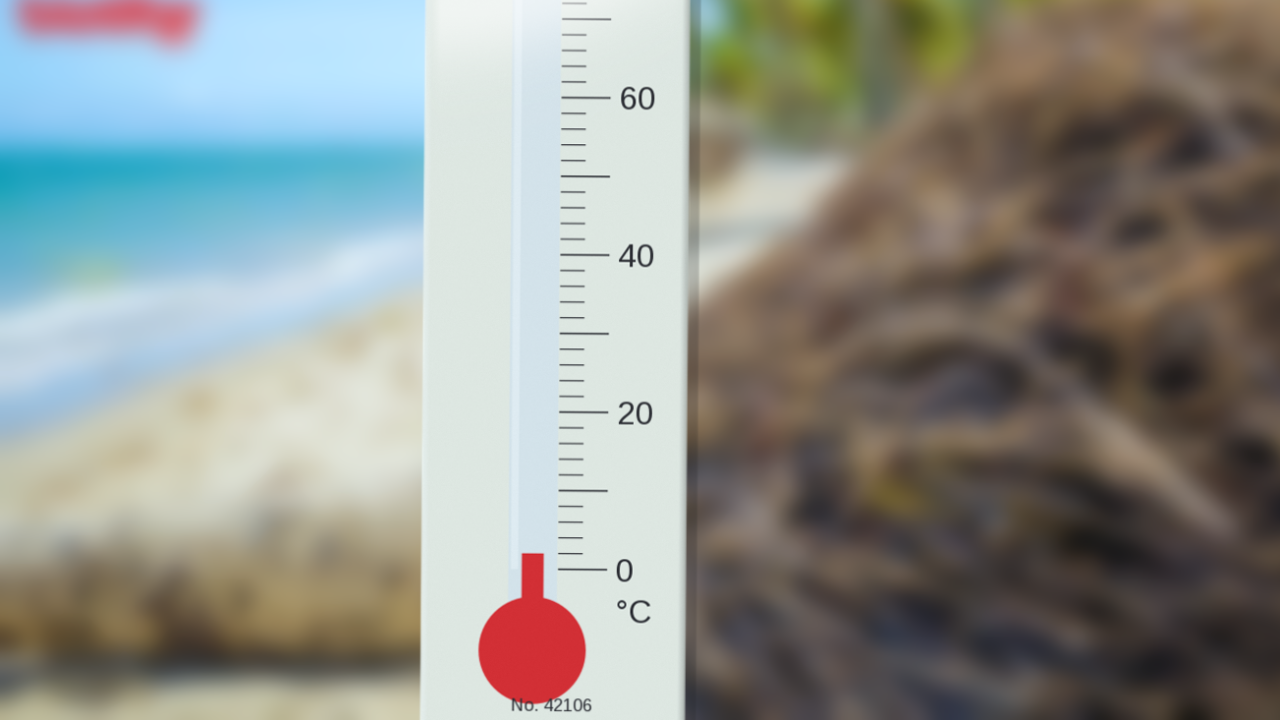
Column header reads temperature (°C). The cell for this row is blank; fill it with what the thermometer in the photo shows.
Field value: 2 °C
